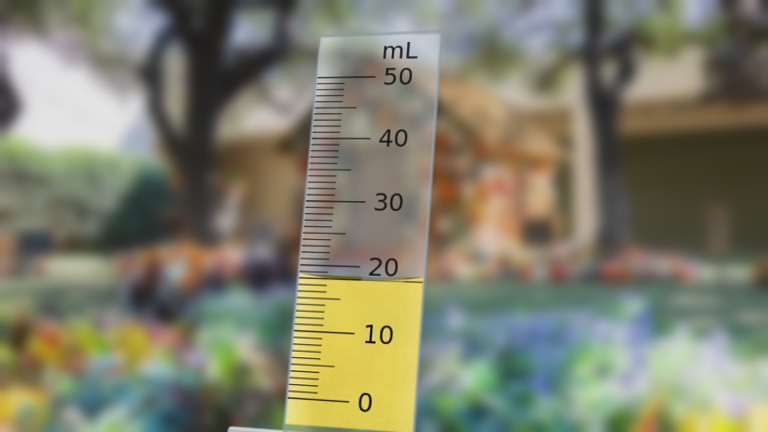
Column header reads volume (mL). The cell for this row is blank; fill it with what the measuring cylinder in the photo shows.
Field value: 18 mL
